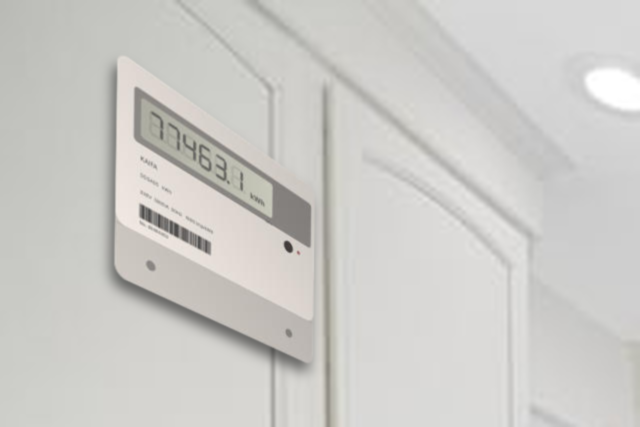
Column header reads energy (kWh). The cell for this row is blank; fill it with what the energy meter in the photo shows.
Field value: 77463.1 kWh
